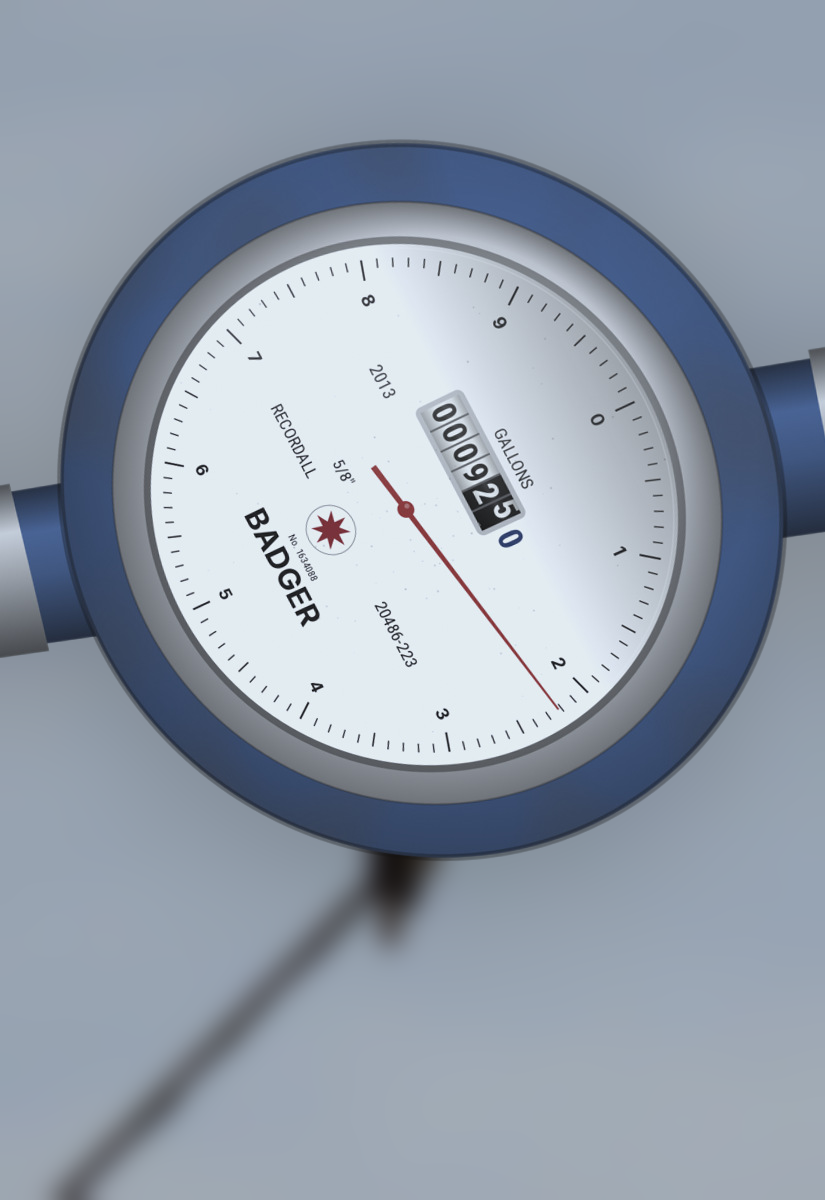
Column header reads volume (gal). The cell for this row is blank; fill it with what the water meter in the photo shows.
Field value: 9252.2 gal
